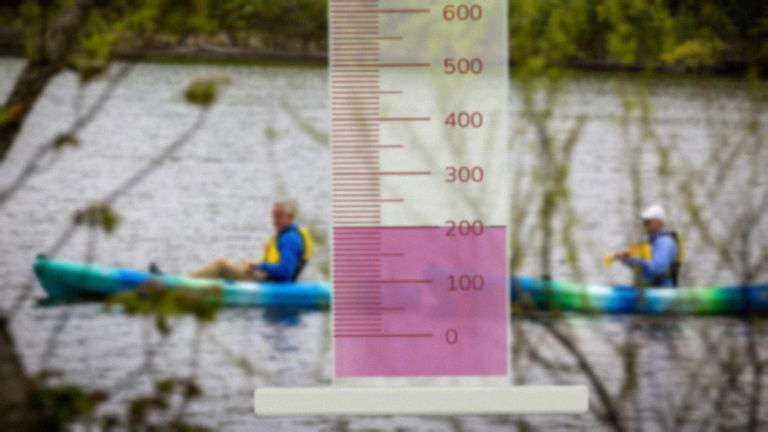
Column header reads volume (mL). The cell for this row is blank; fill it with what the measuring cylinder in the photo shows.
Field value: 200 mL
